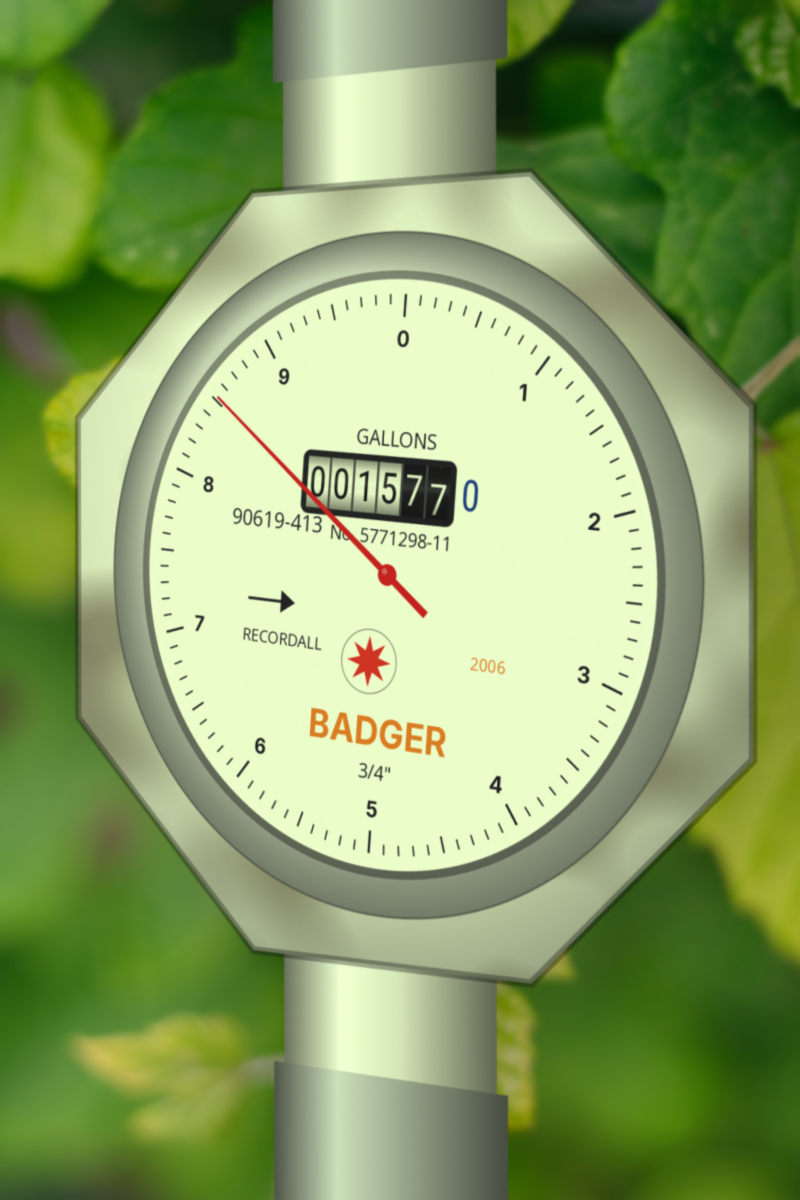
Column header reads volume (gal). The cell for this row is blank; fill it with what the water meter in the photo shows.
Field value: 15768.5 gal
